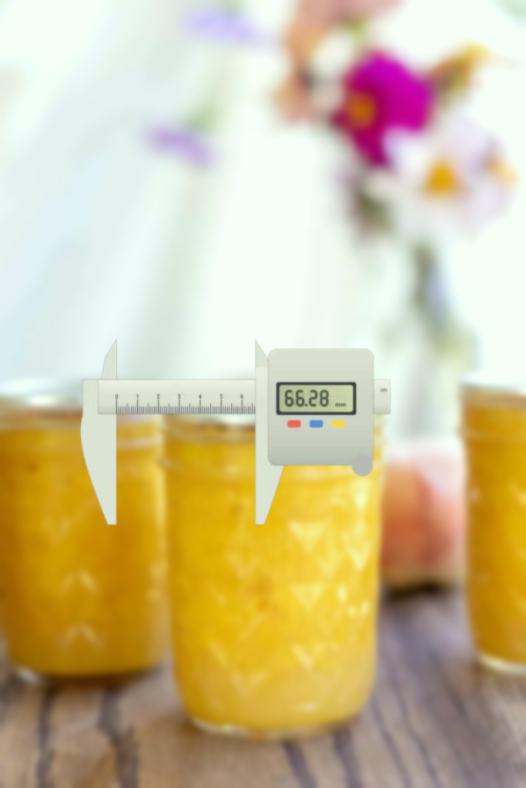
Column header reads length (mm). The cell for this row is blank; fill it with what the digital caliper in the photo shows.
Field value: 66.28 mm
